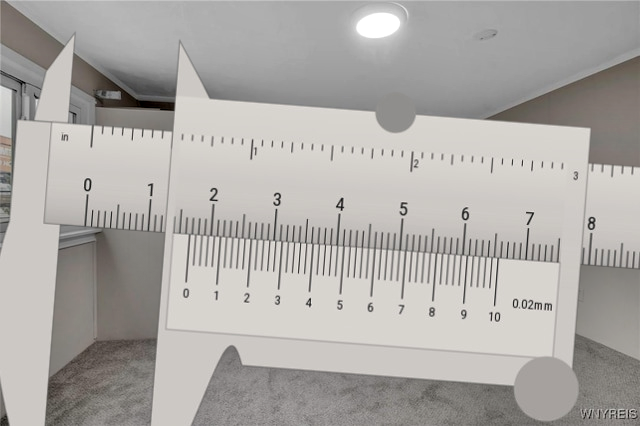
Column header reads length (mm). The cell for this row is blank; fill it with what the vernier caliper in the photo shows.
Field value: 16.6 mm
